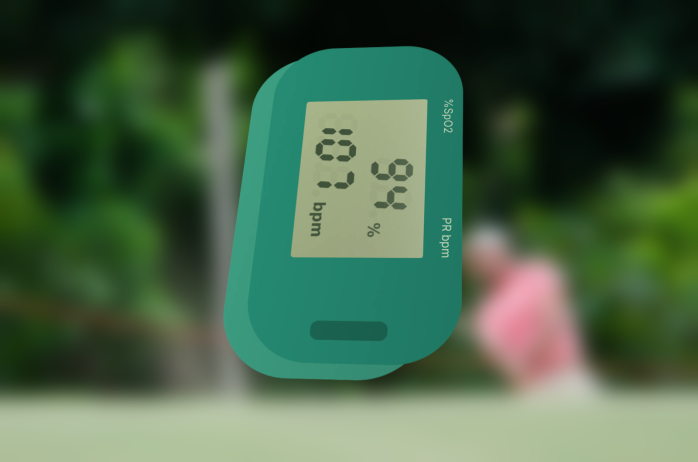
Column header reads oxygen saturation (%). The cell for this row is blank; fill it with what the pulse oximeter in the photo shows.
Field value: 94 %
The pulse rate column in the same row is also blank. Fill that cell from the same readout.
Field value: 107 bpm
